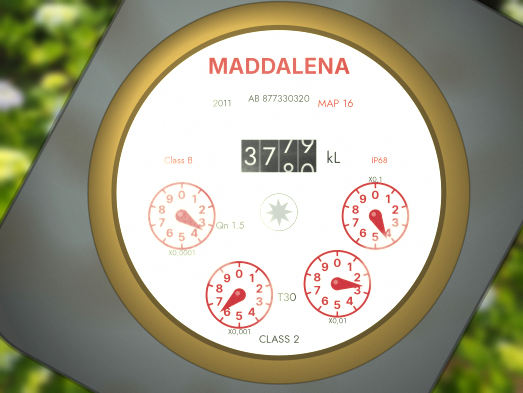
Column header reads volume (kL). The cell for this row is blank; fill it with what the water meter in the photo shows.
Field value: 3779.4263 kL
